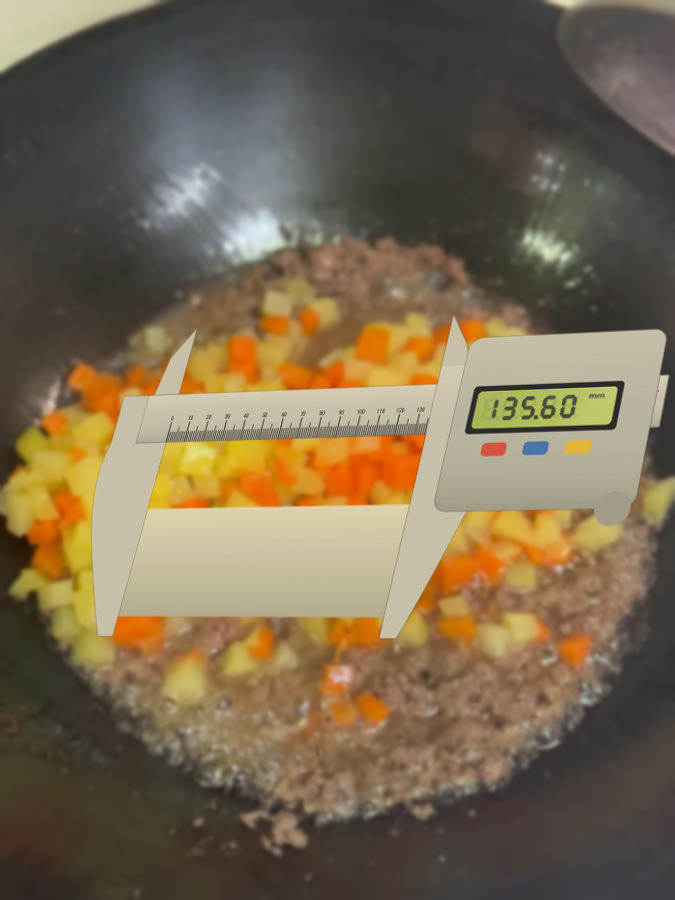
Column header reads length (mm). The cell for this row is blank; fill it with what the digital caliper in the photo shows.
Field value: 135.60 mm
